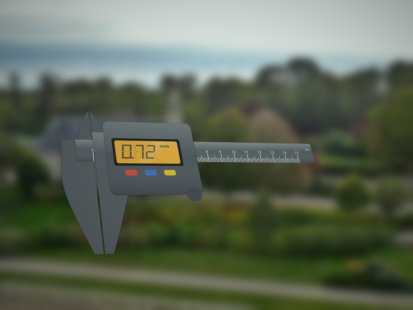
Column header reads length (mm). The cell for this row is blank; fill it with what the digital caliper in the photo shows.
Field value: 0.72 mm
